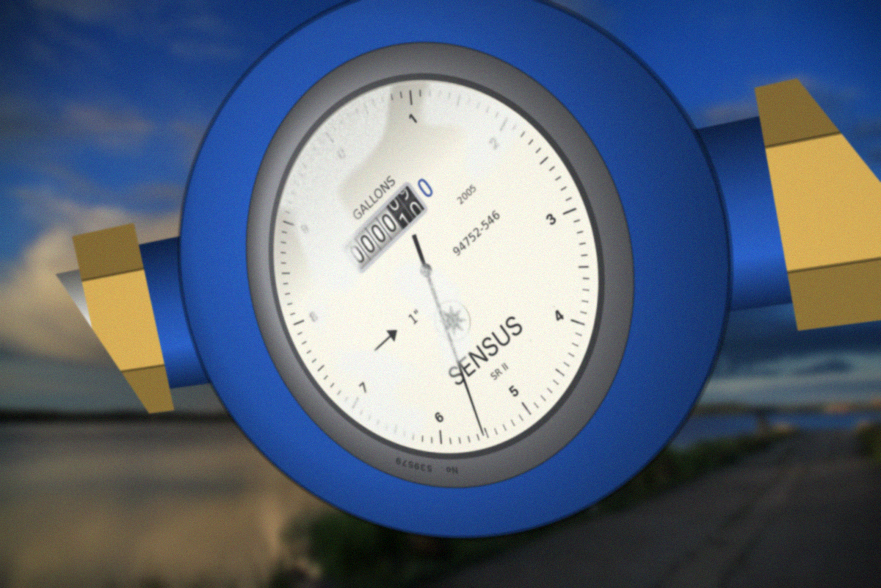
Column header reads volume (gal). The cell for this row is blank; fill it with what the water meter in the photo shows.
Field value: 95.5 gal
